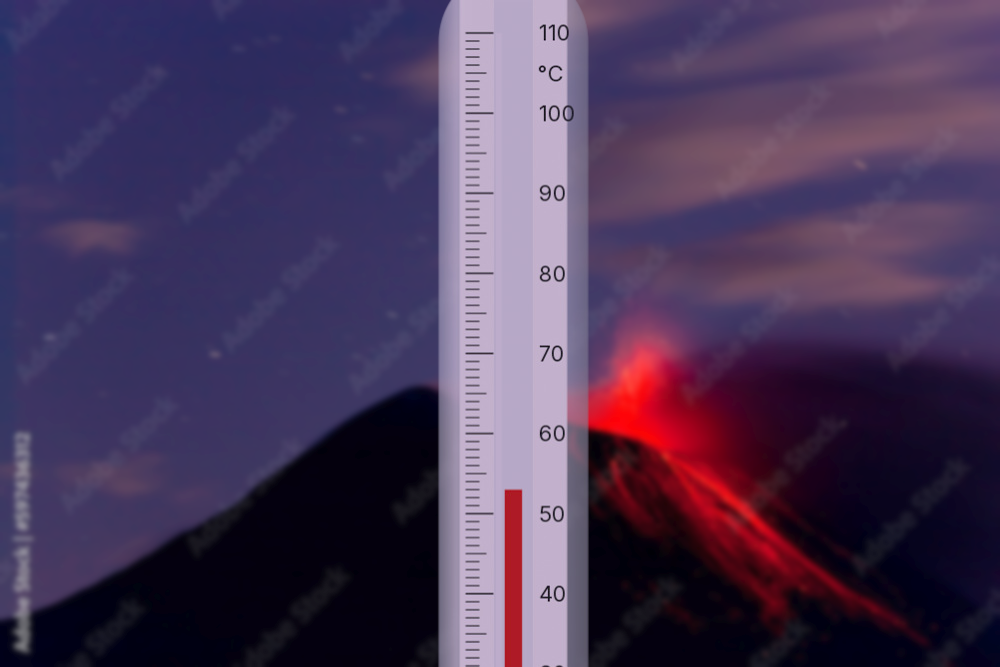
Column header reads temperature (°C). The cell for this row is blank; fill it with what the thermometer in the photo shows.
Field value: 53 °C
